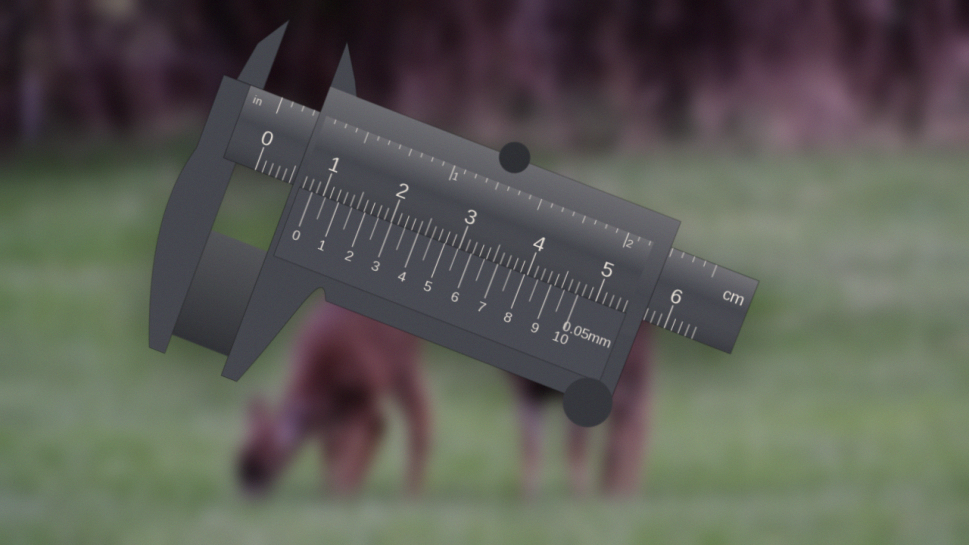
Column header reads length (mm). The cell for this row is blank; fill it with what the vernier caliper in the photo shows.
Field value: 8.4 mm
